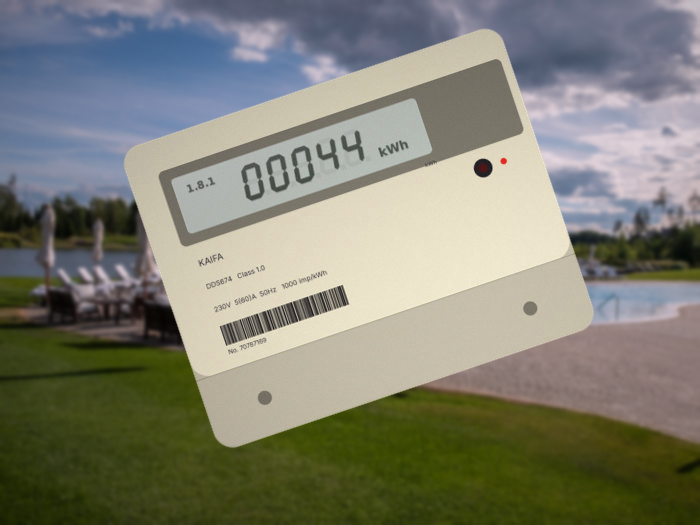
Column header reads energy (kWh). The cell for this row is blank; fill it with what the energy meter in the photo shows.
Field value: 44 kWh
